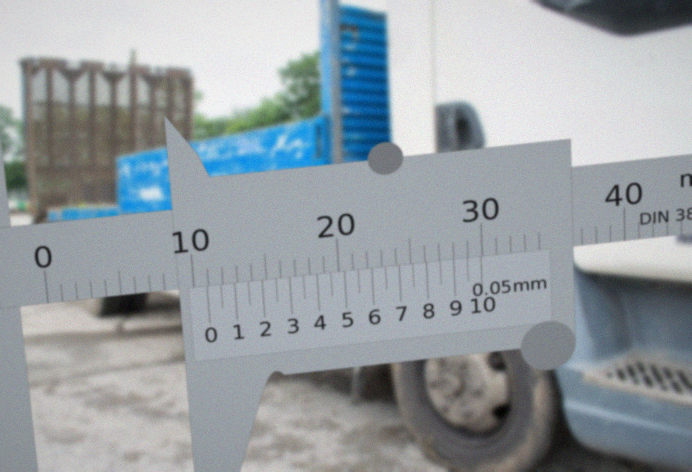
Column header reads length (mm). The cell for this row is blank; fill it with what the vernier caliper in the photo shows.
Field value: 10.9 mm
